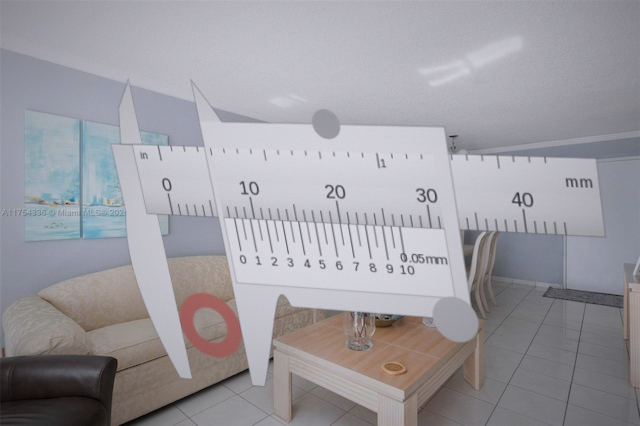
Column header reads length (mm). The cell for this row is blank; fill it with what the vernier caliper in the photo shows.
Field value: 7.6 mm
